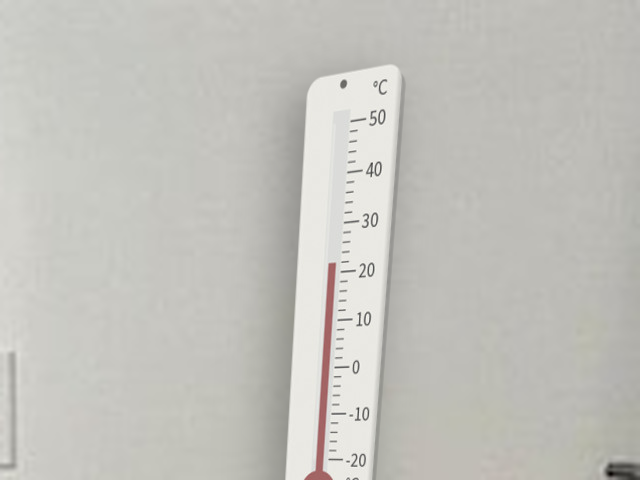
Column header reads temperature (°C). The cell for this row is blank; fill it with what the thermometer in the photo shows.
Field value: 22 °C
